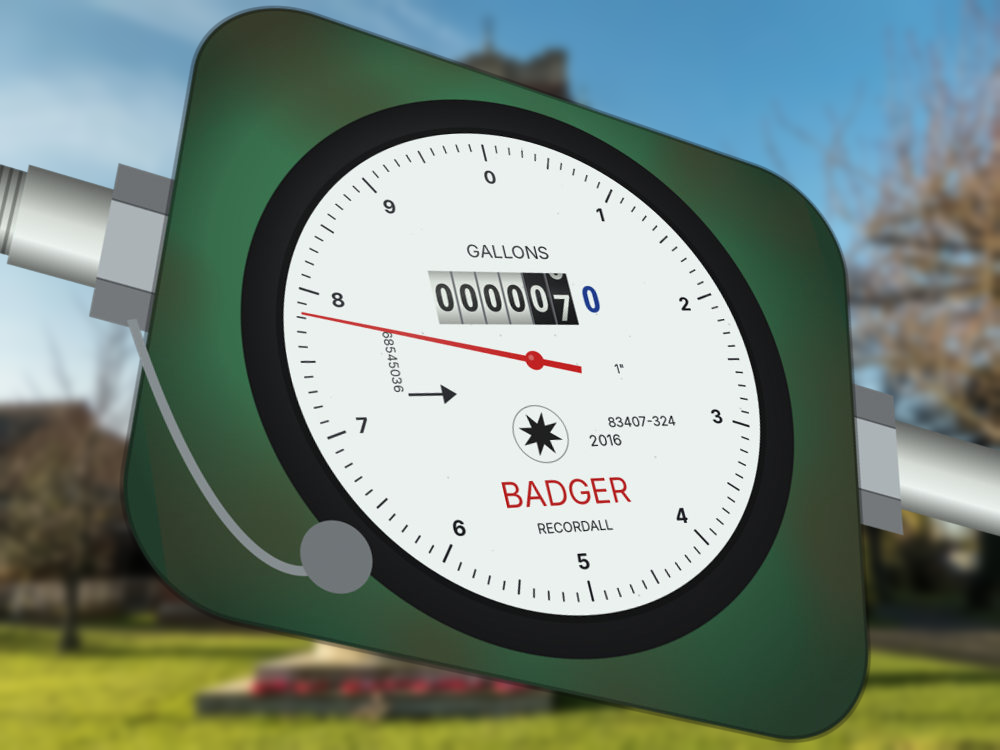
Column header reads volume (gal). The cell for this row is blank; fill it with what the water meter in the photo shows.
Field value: 67.8 gal
